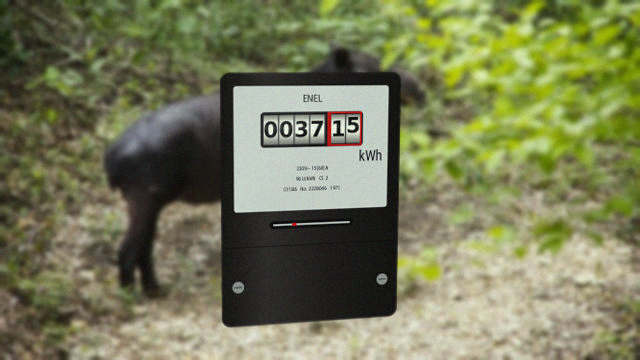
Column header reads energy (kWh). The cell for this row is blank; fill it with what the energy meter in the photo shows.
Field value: 37.15 kWh
